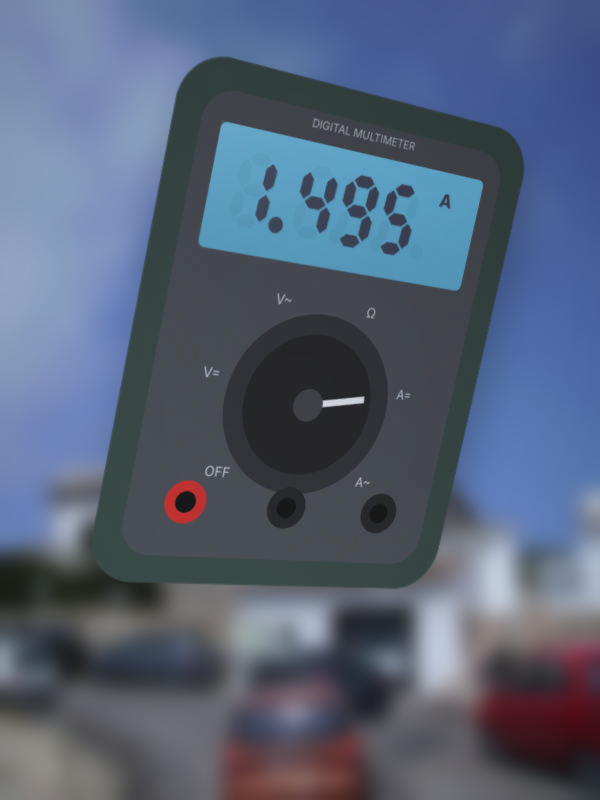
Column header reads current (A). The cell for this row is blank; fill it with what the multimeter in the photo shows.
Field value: 1.495 A
